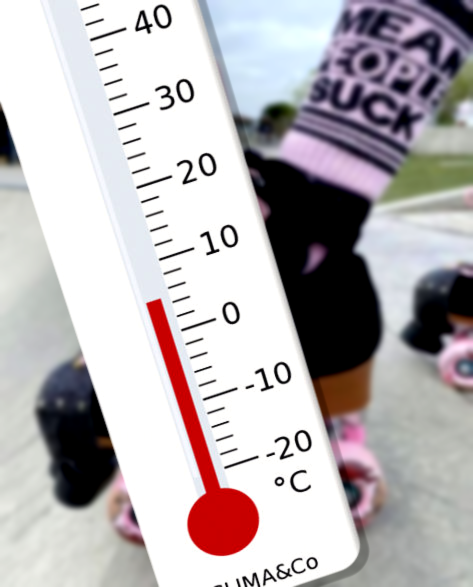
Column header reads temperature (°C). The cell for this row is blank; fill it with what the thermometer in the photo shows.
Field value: 5 °C
